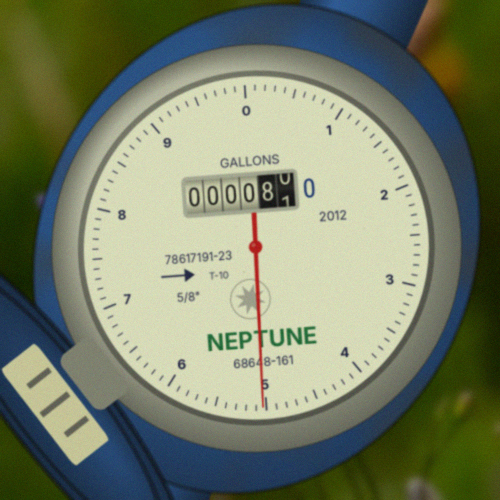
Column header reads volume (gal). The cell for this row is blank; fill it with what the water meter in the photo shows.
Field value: 805.0 gal
